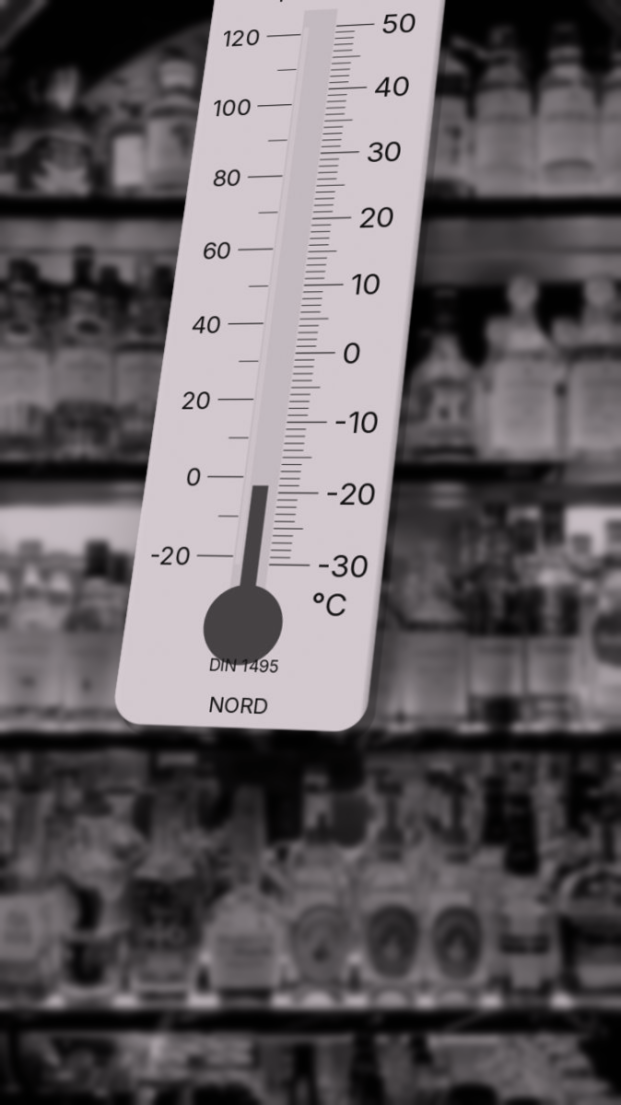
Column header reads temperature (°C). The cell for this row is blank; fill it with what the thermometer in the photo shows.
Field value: -19 °C
